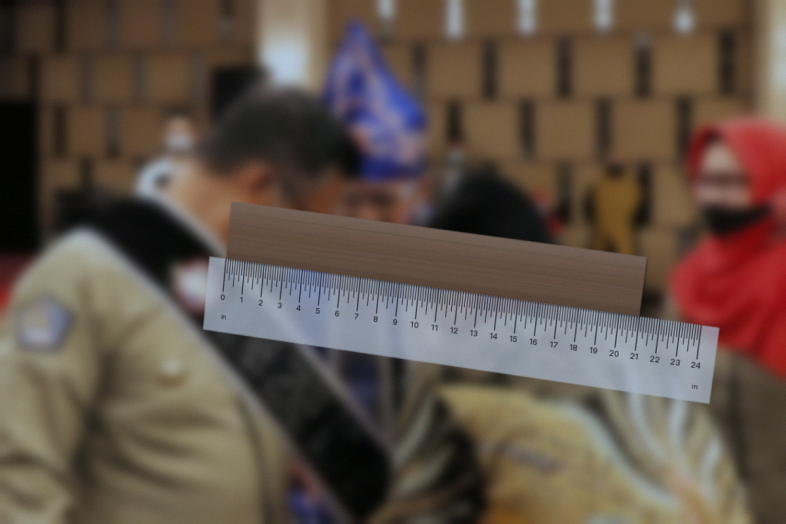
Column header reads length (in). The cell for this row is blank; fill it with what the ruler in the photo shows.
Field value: 21 in
